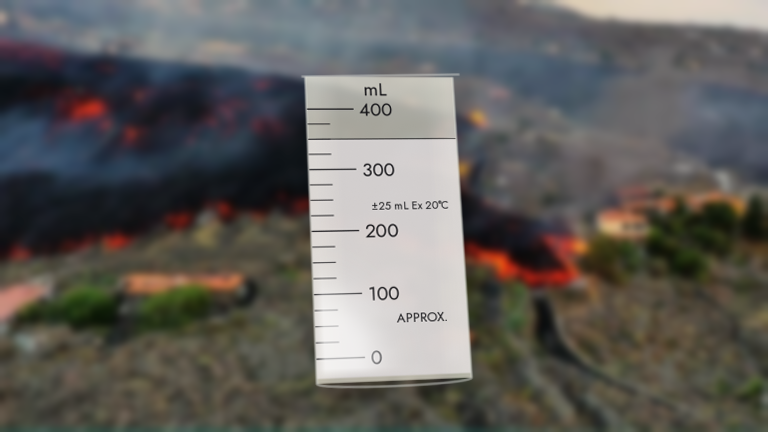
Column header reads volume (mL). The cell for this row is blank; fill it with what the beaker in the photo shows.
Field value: 350 mL
